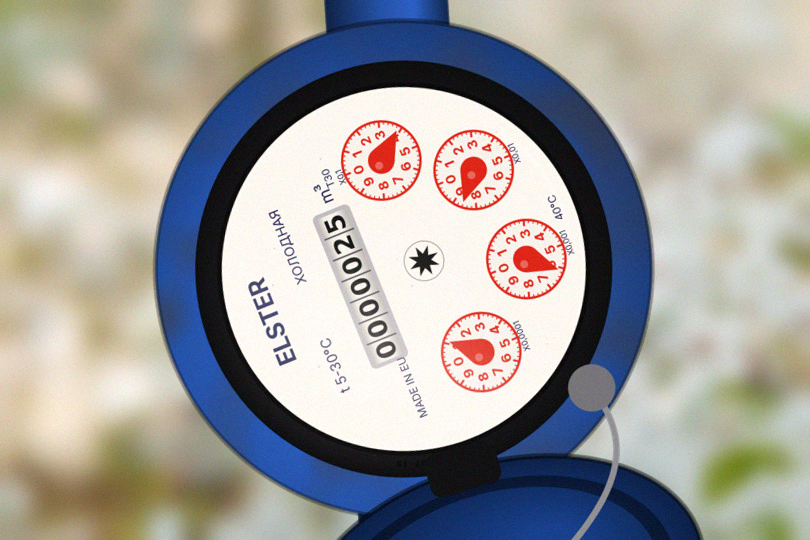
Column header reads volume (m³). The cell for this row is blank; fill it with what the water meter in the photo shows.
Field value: 25.3861 m³
